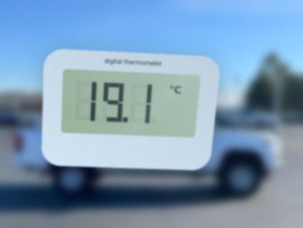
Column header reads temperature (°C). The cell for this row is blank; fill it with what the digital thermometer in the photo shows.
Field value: 19.1 °C
